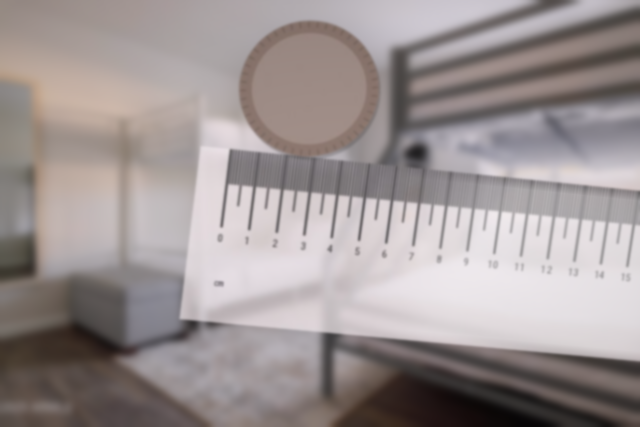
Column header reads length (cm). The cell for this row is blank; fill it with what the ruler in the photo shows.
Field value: 5 cm
